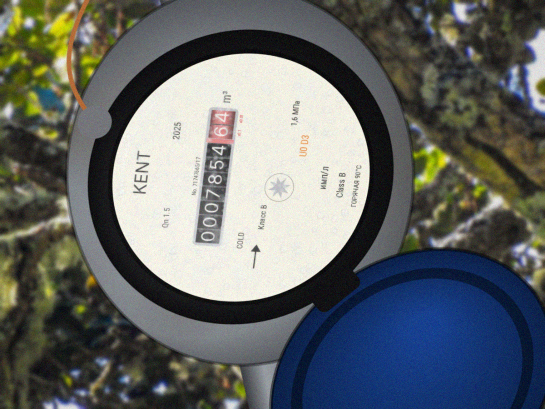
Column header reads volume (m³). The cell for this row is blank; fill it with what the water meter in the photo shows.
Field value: 7854.64 m³
